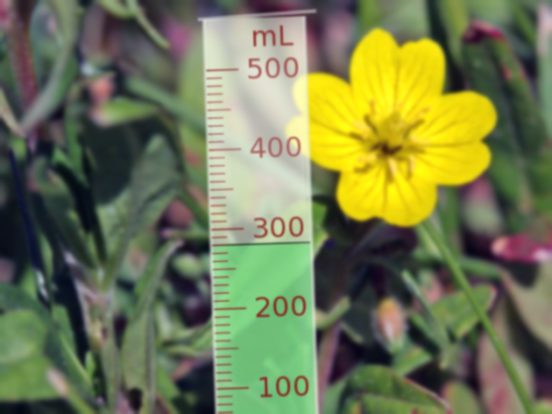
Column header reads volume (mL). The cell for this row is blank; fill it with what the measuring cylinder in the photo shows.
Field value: 280 mL
